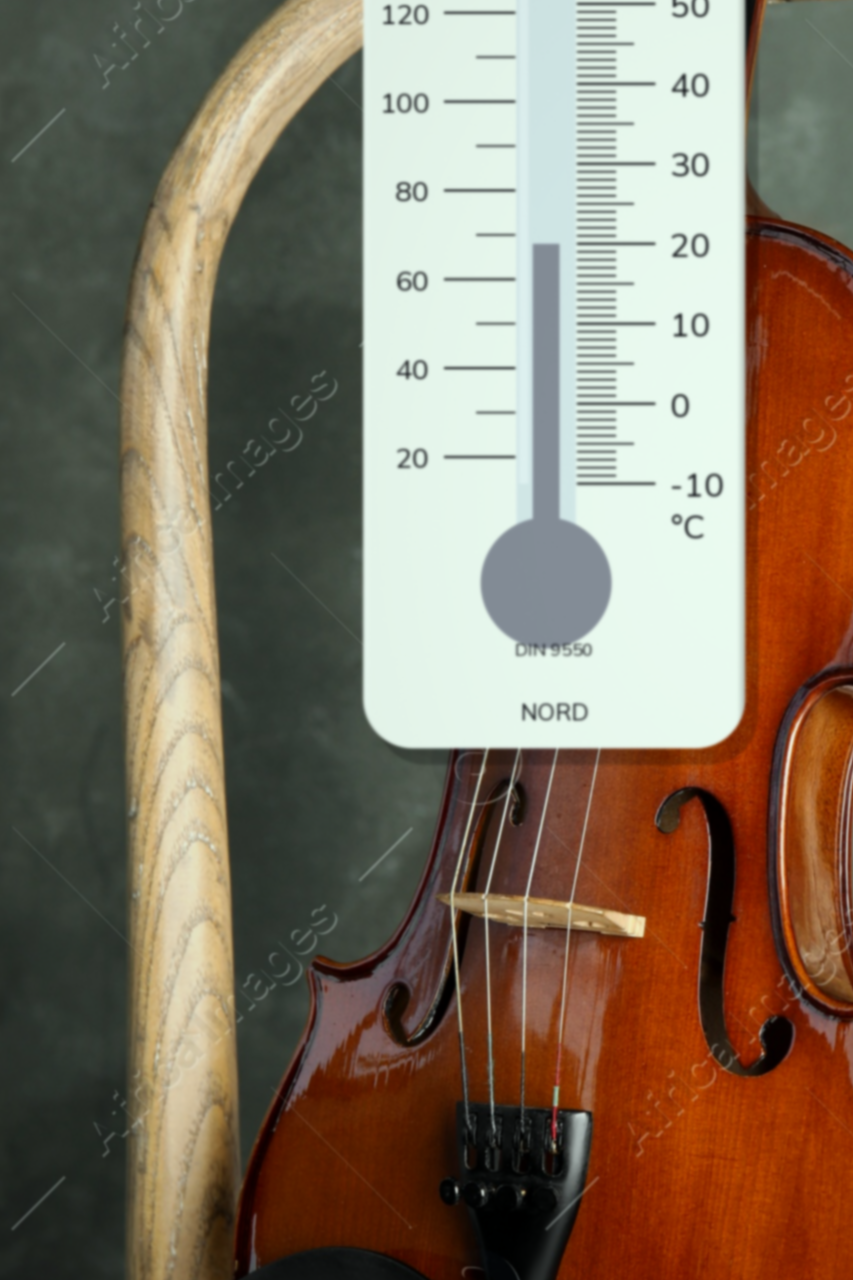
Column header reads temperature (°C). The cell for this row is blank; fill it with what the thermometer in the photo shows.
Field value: 20 °C
